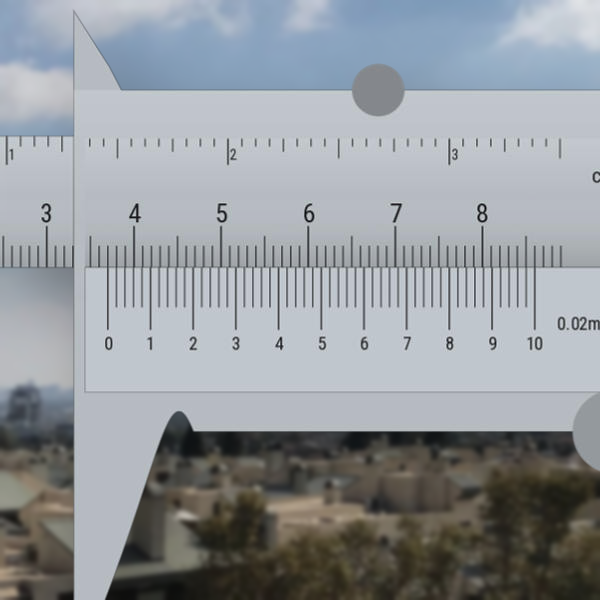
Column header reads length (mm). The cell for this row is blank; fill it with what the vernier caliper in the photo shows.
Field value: 37.0 mm
